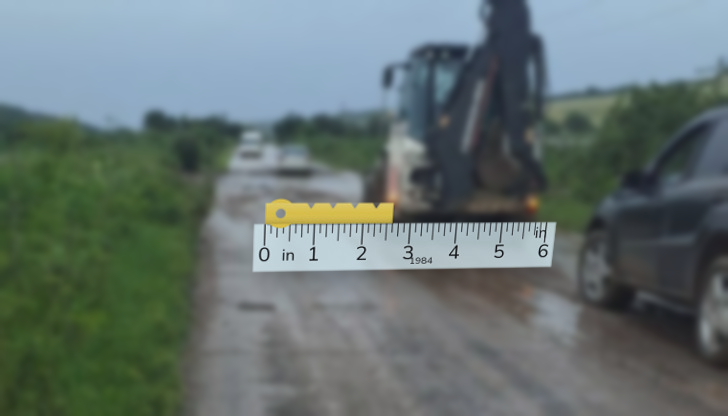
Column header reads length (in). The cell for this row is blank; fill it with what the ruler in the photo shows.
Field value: 2.625 in
